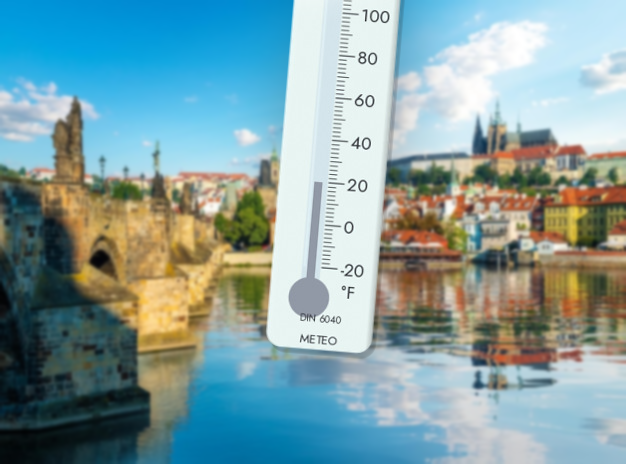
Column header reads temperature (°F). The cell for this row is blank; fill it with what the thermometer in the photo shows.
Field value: 20 °F
